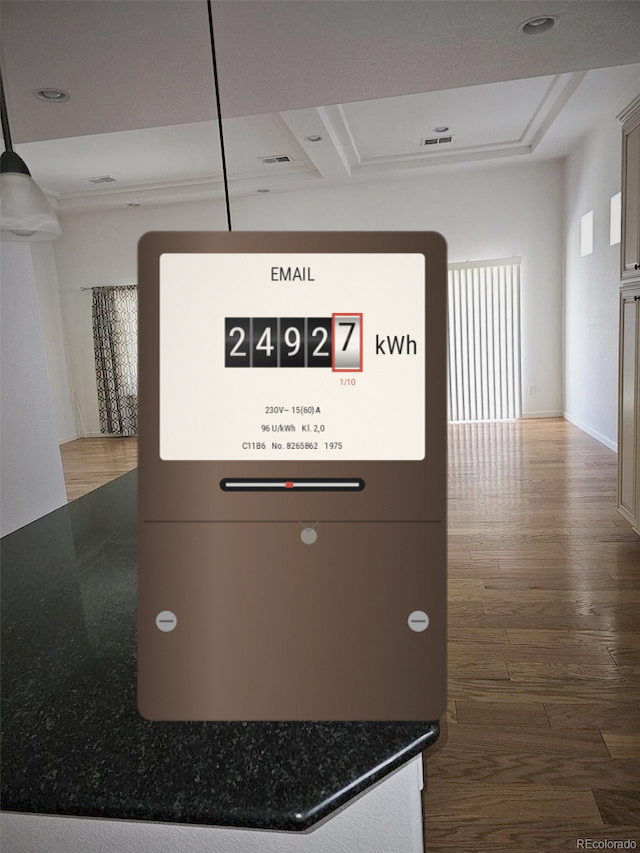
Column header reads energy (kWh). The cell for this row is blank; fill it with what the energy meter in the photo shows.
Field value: 2492.7 kWh
